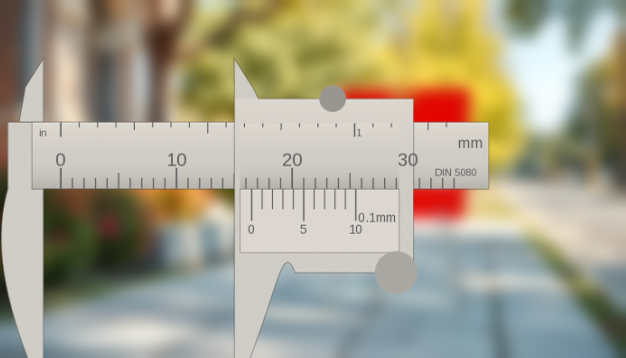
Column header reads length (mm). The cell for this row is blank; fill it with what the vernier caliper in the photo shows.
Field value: 16.5 mm
